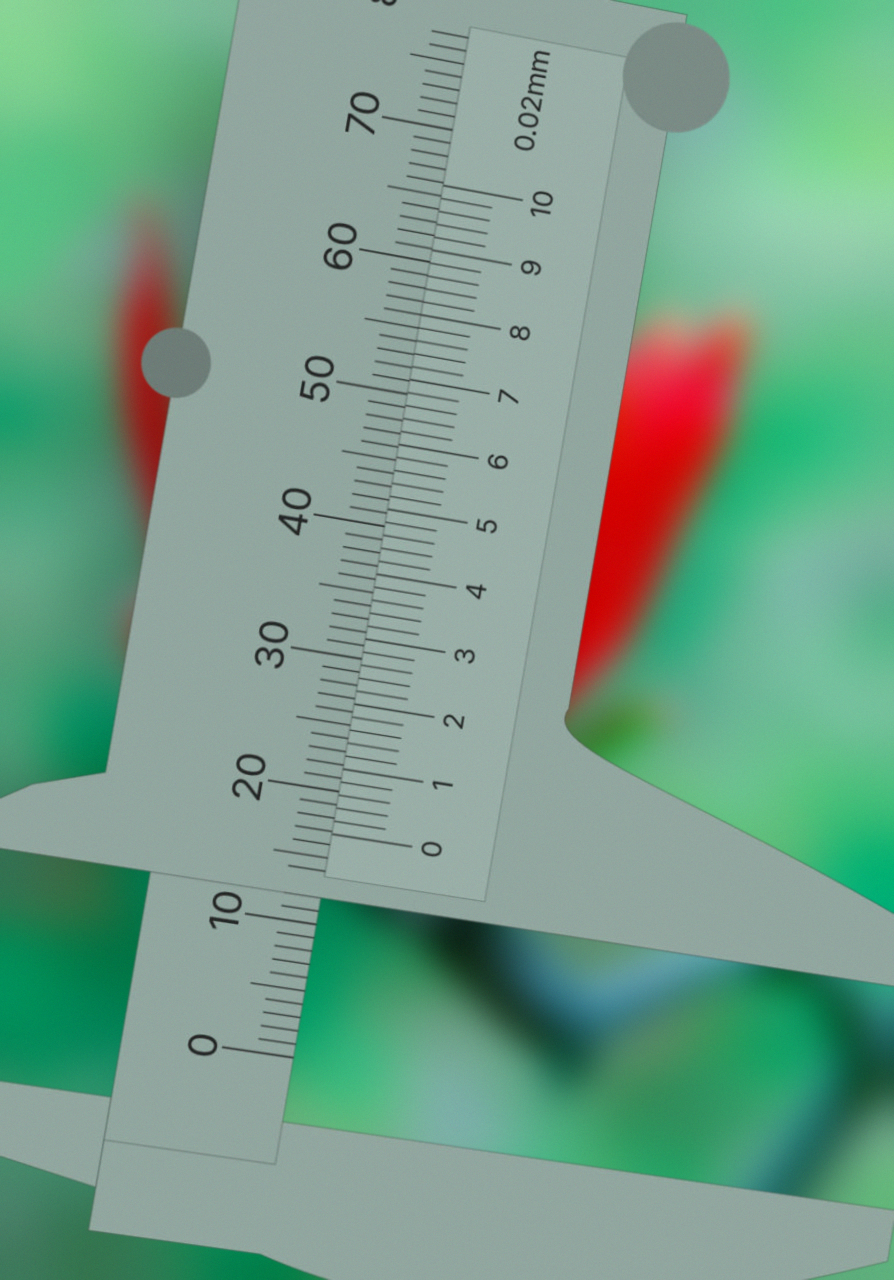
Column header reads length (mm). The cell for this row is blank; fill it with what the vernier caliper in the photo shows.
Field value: 16.8 mm
